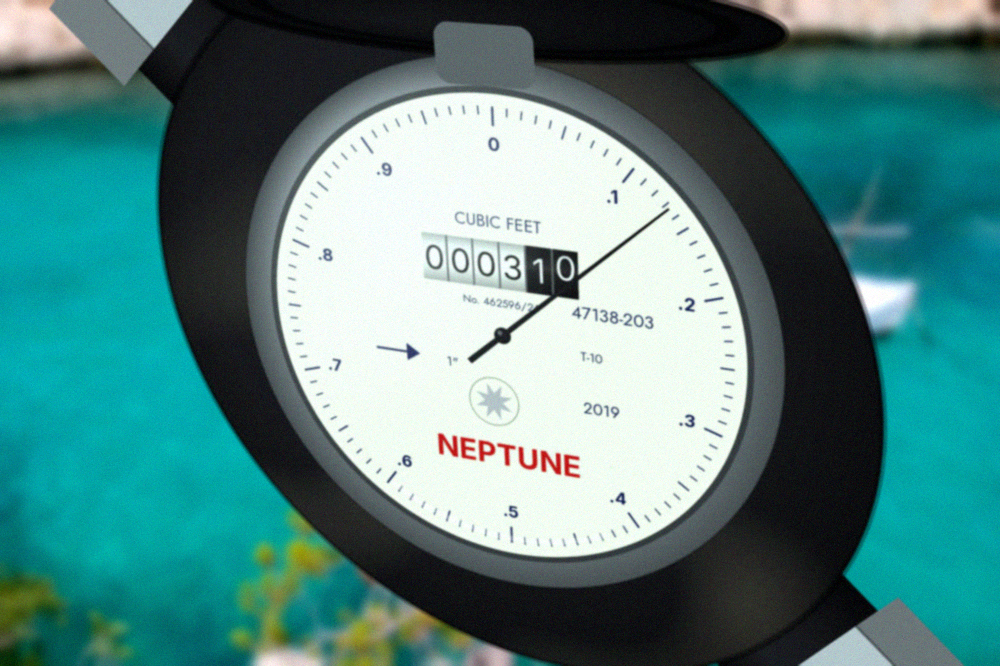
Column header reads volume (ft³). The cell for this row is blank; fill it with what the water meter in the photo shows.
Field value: 310.13 ft³
